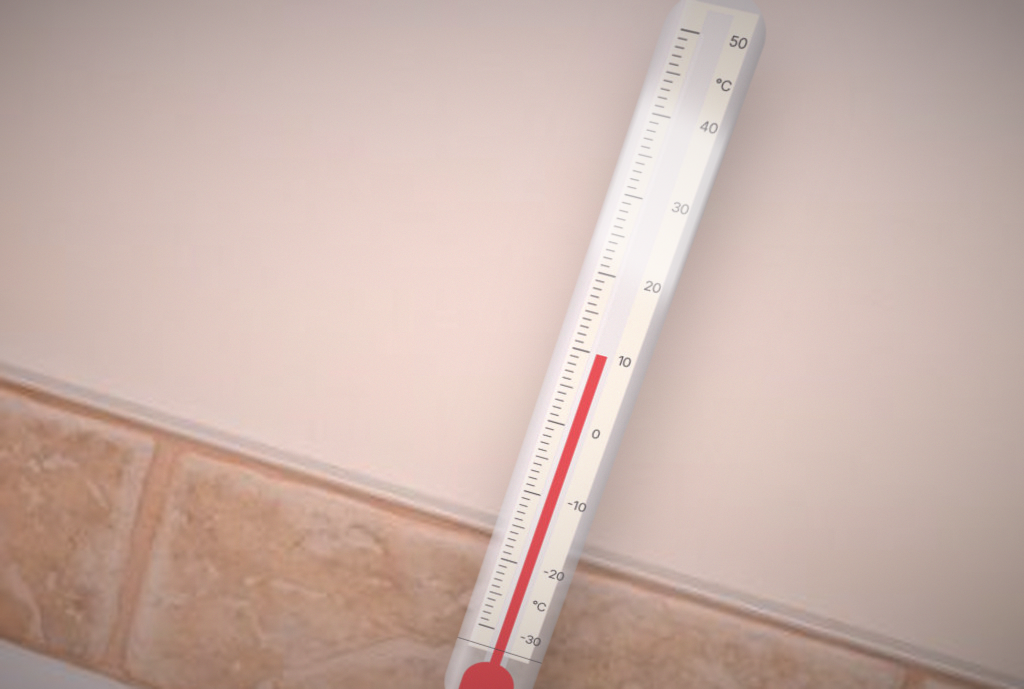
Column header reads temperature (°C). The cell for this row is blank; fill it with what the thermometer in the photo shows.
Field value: 10 °C
